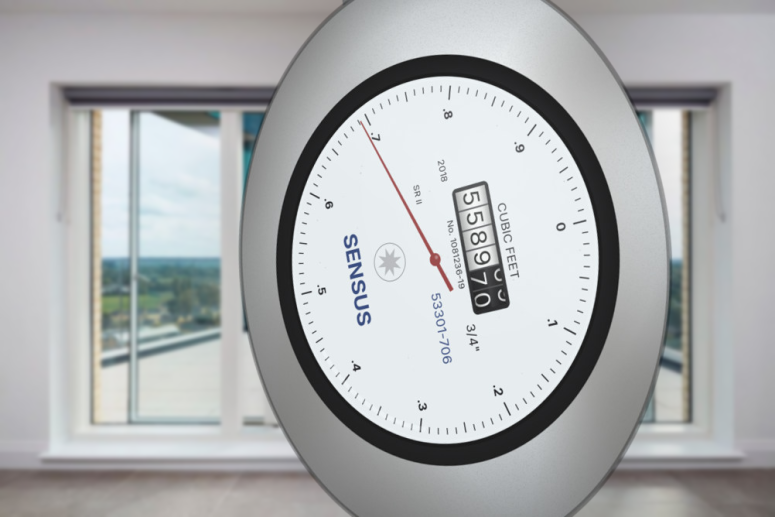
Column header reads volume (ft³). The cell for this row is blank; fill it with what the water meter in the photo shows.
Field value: 558969.69 ft³
